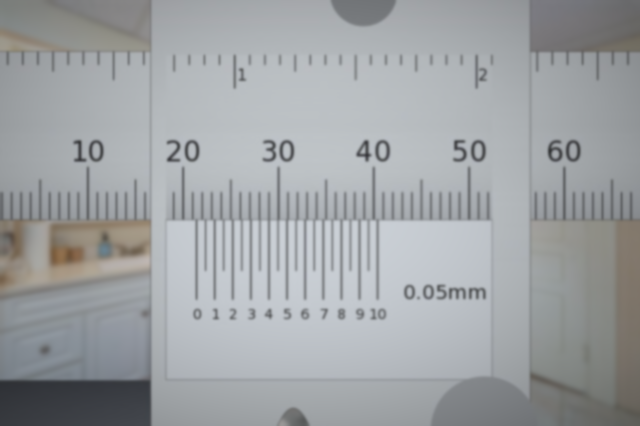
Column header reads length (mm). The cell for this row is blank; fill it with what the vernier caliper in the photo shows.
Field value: 21.4 mm
